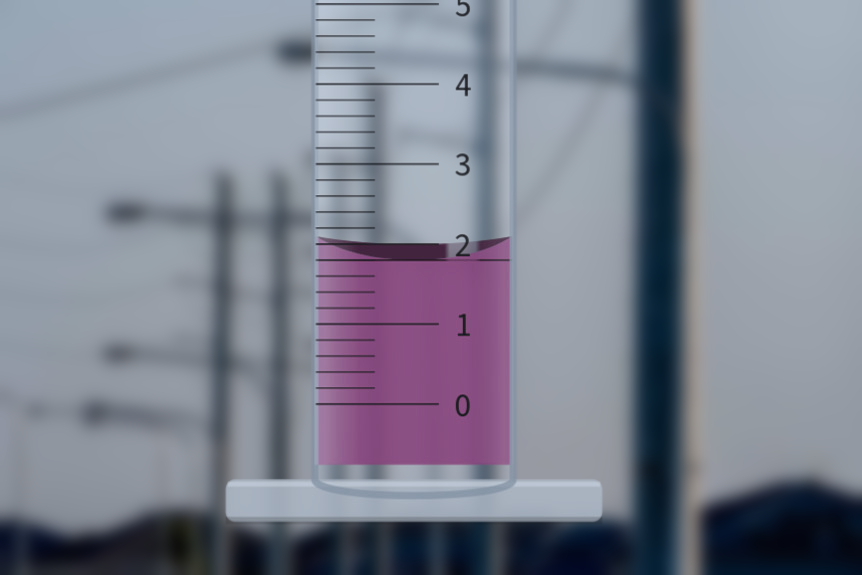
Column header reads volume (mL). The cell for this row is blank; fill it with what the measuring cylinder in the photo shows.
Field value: 1.8 mL
